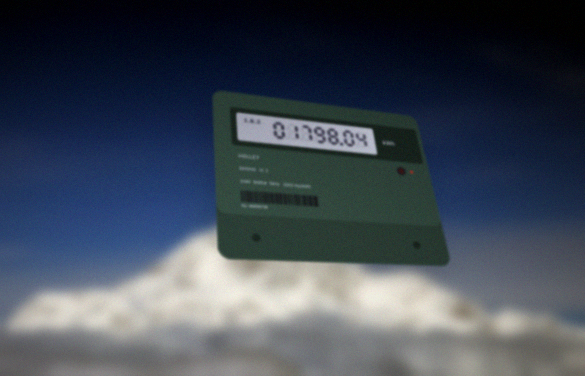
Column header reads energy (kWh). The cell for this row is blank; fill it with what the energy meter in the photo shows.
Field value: 1798.04 kWh
